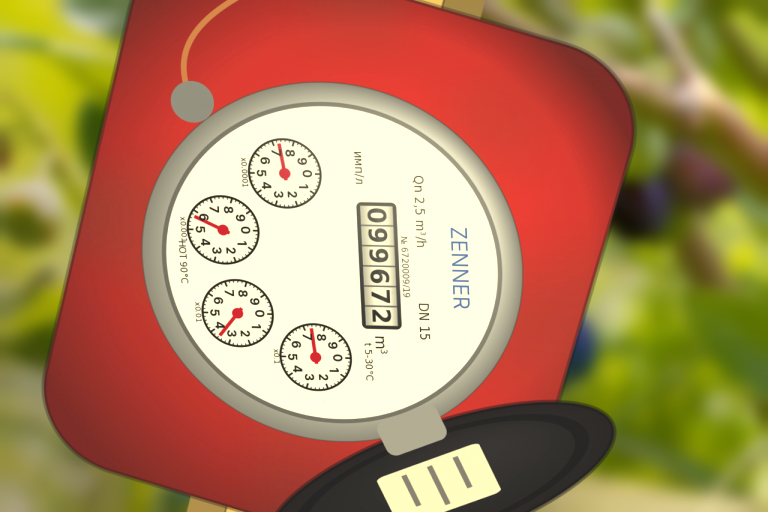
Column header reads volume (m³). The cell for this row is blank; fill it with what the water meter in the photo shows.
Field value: 99672.7357 m³
